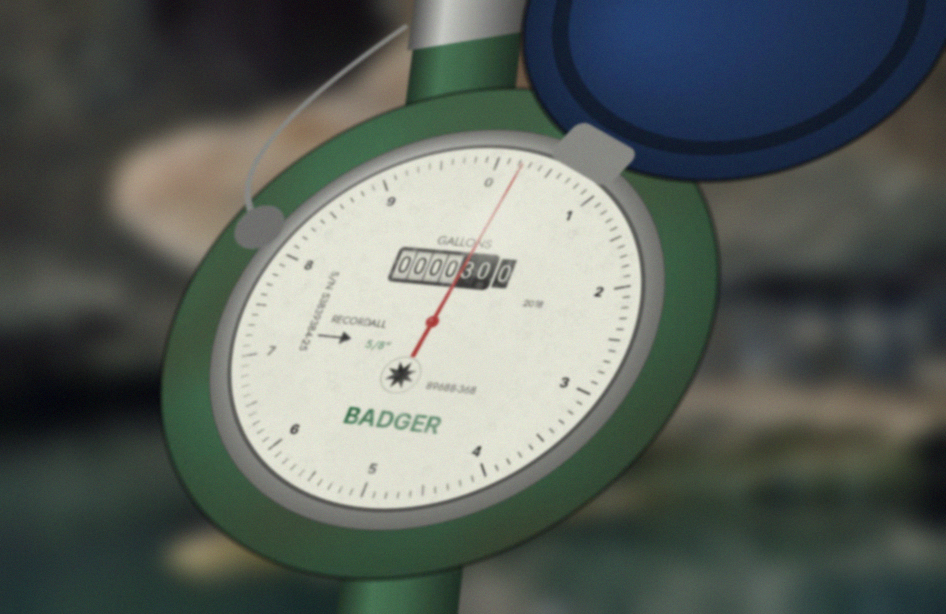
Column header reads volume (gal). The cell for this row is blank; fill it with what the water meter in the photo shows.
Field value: 300.2 gal
